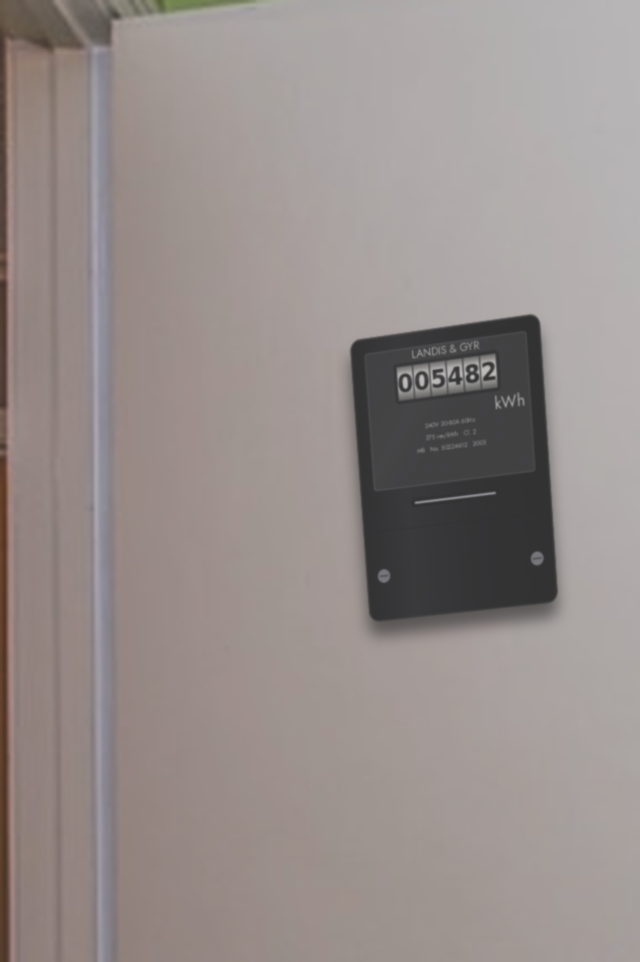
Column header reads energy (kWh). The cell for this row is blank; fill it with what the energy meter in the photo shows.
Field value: 5482 kWh
